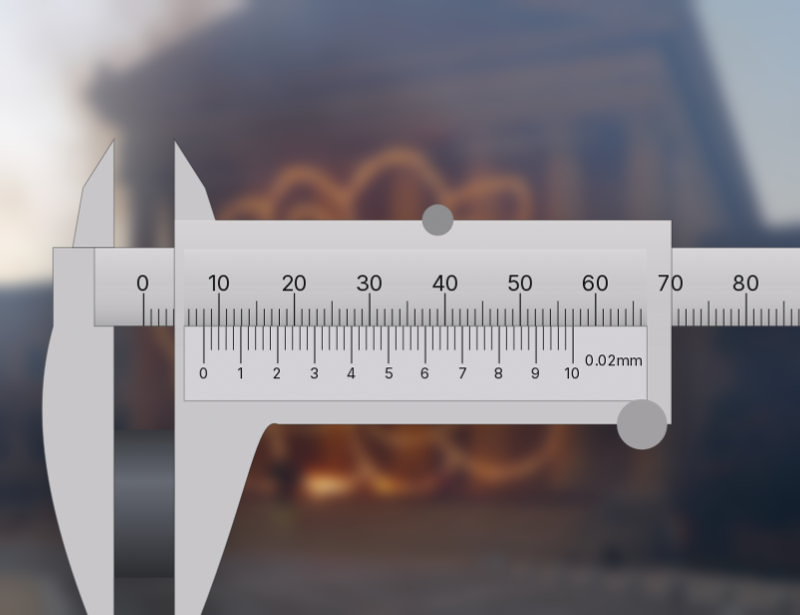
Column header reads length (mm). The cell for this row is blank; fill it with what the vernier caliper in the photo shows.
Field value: 8.0 mm
